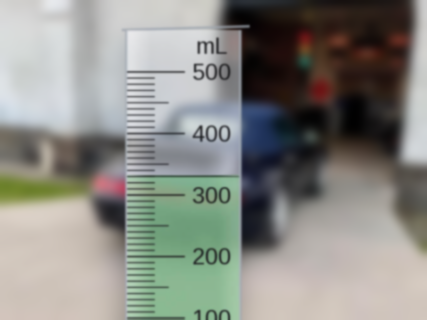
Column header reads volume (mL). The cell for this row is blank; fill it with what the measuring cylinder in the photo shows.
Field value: 330 mL
